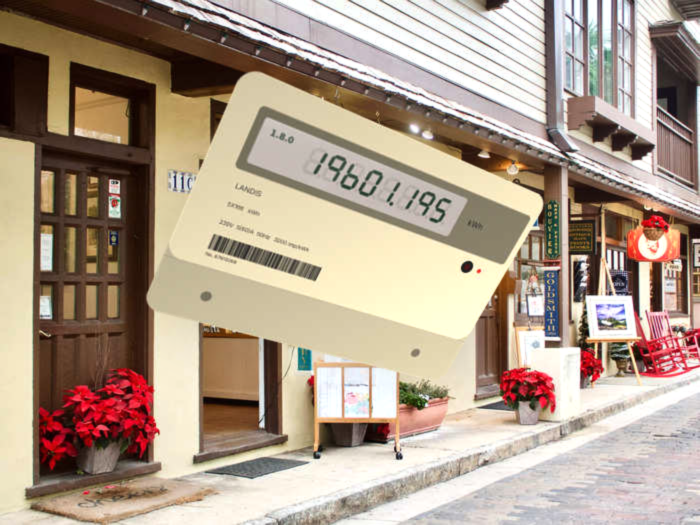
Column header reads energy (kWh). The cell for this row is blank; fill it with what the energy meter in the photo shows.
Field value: 19601.195 kWh
